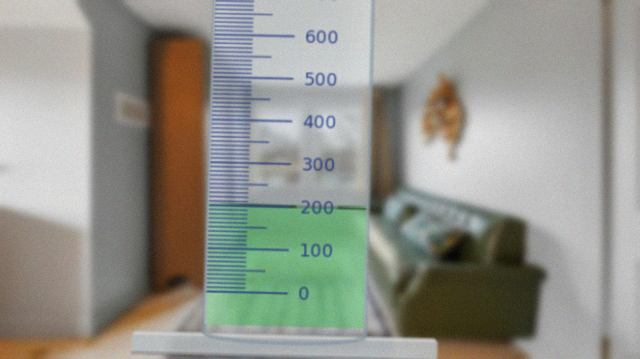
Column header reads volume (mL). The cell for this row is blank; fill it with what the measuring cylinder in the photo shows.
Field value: 200 mL
